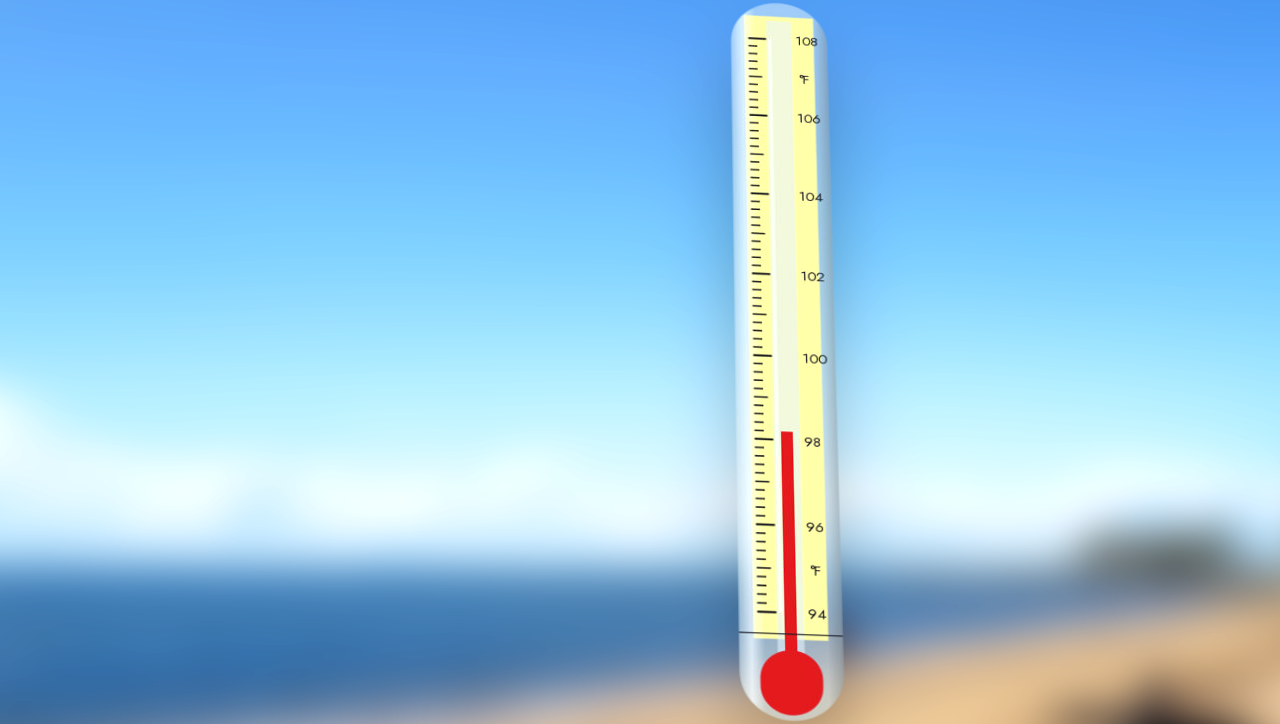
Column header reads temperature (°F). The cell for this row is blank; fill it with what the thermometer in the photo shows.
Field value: 98.2 °F
